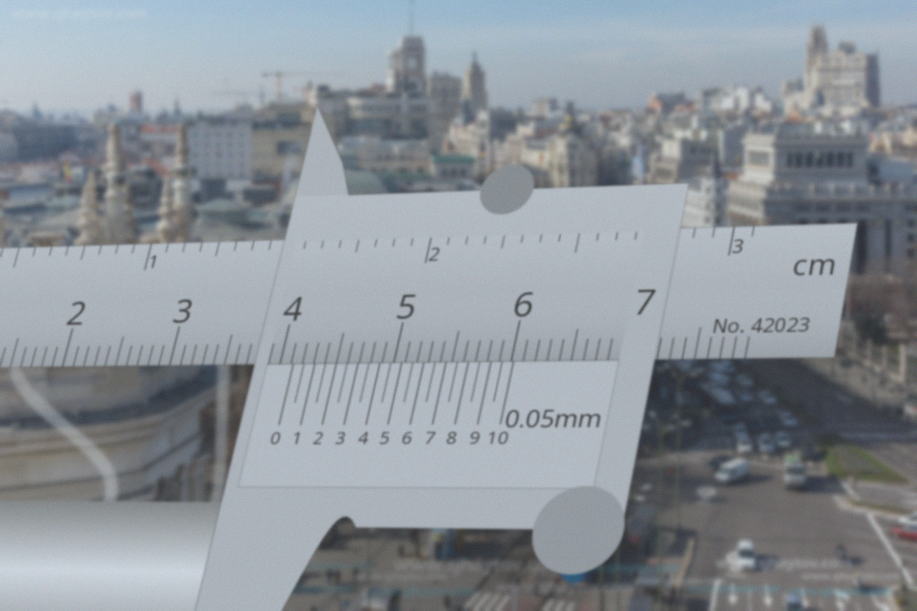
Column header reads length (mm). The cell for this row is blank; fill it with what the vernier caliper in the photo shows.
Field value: 41.2 mm
